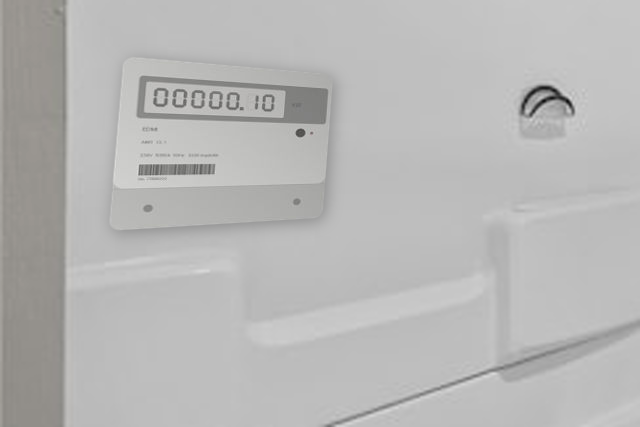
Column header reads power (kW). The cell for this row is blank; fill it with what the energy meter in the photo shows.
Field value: 0.10 kW
